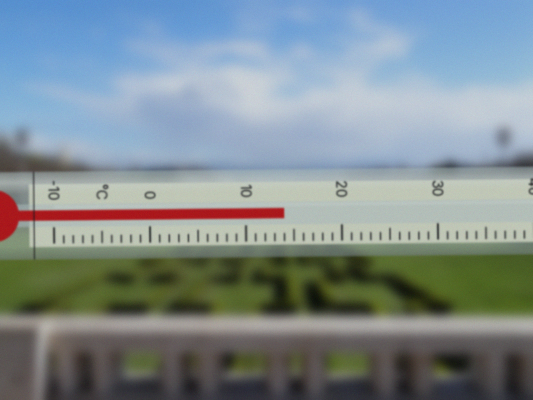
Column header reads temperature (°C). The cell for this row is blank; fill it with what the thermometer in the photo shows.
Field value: 14 °C
